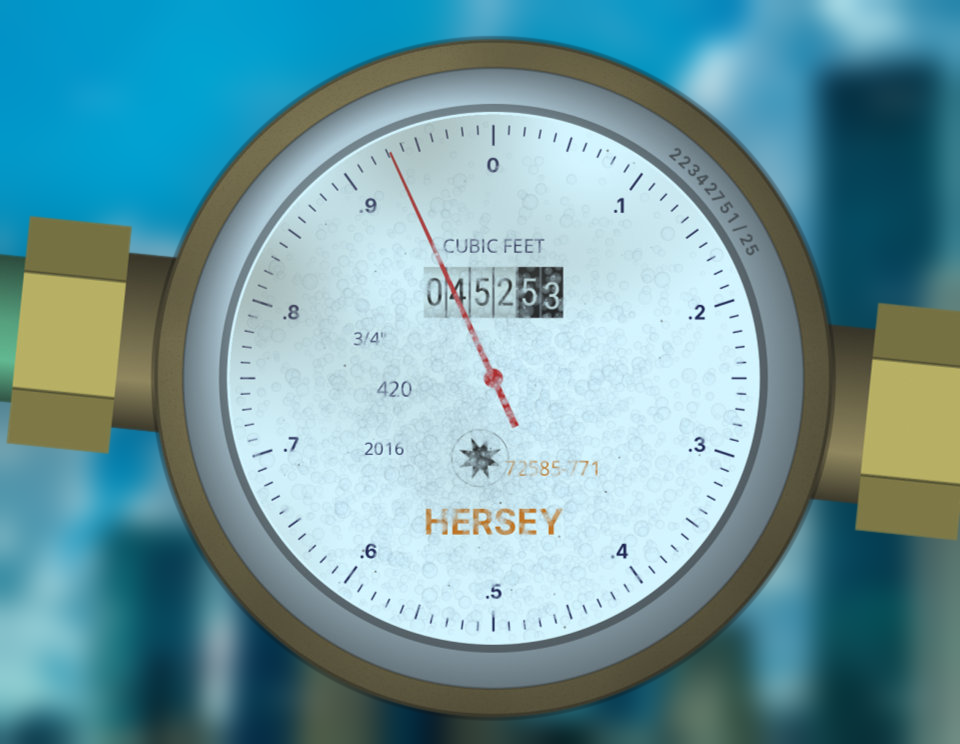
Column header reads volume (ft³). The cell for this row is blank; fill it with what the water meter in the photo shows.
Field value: 45252.93 ft³
